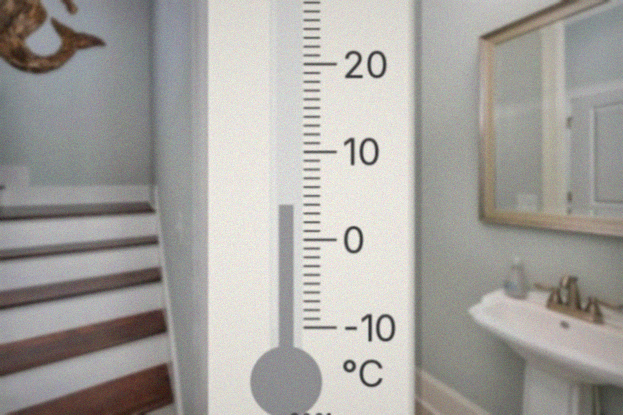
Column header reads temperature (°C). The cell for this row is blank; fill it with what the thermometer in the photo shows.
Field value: 4 °C
